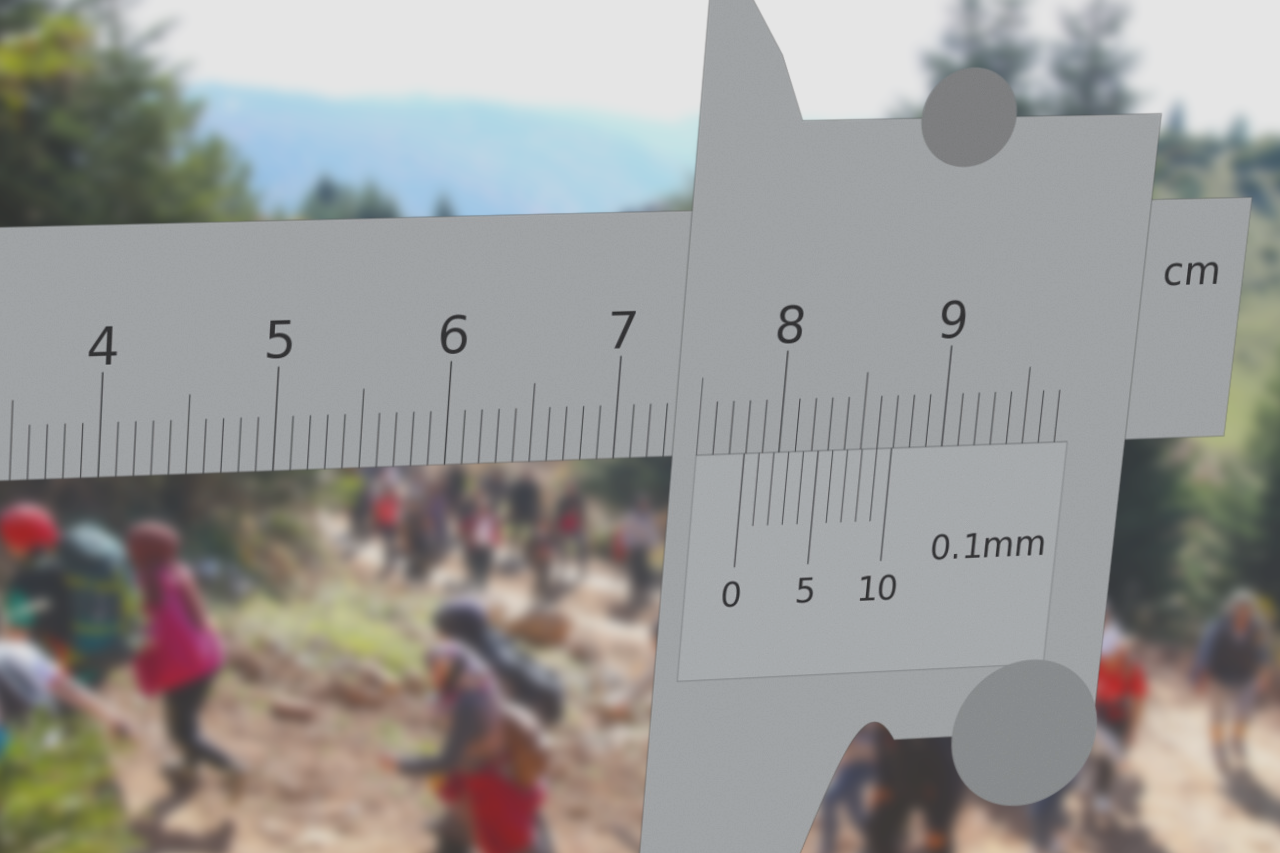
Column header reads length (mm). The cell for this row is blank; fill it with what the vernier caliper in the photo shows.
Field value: 77.9 mm
